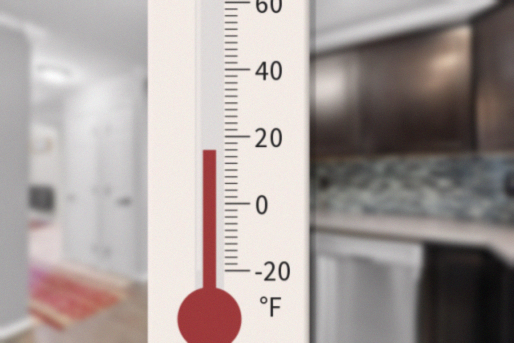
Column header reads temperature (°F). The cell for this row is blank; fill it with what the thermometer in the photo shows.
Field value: 16 °F
